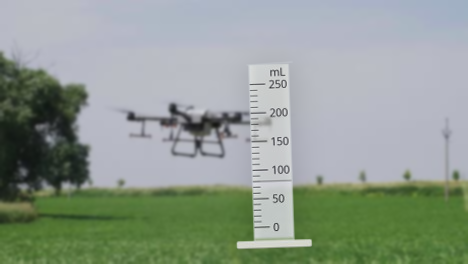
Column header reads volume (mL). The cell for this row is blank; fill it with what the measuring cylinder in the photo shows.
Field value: 80 mL
